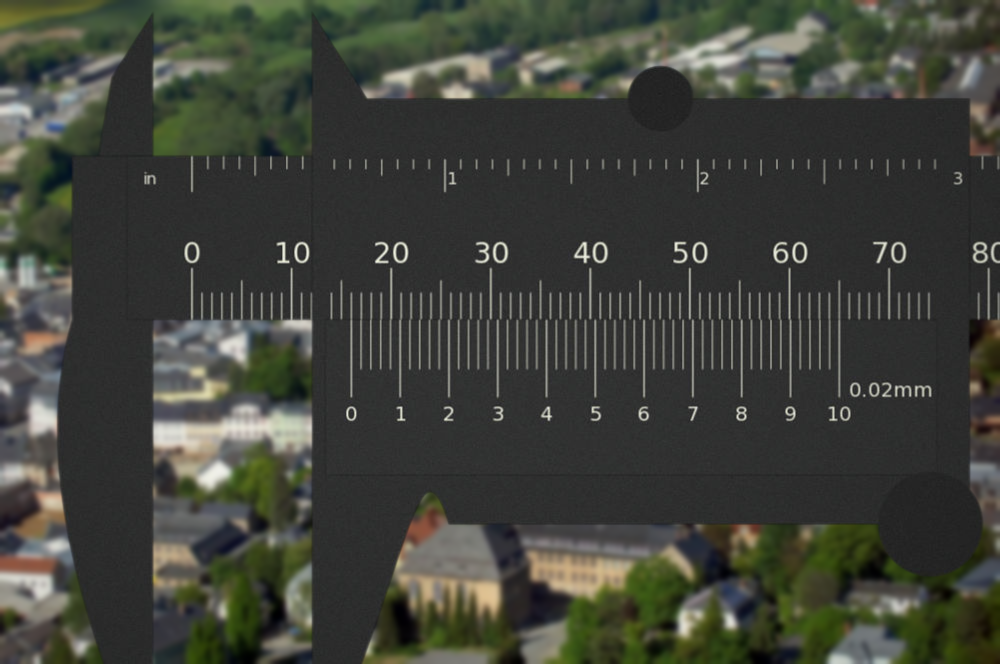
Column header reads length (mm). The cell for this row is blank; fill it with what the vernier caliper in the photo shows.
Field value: 16.0 mm
